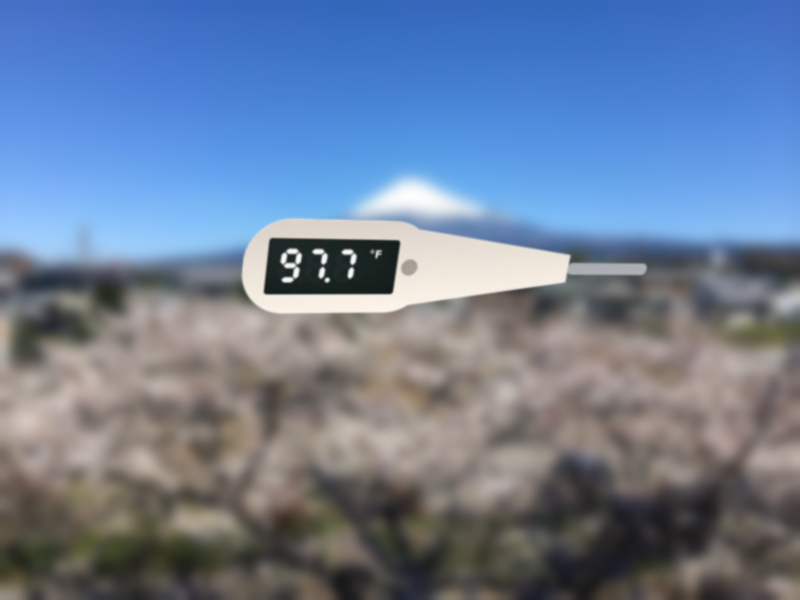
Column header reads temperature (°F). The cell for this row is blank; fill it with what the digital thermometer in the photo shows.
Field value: 97.7 °F
